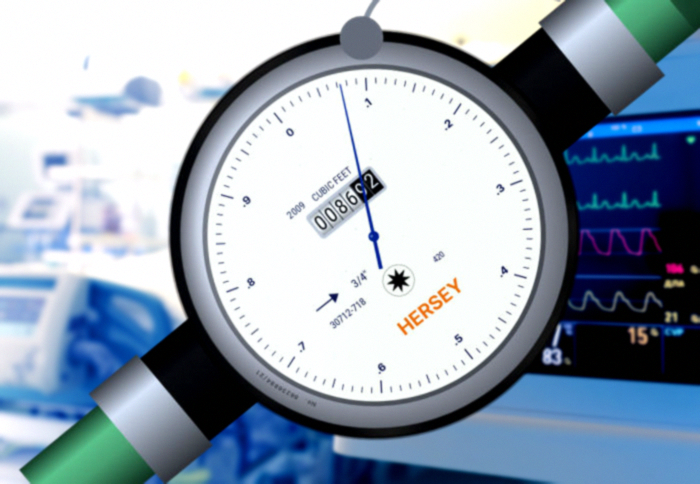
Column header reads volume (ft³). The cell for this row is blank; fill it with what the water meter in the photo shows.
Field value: 8692.07 ft³
